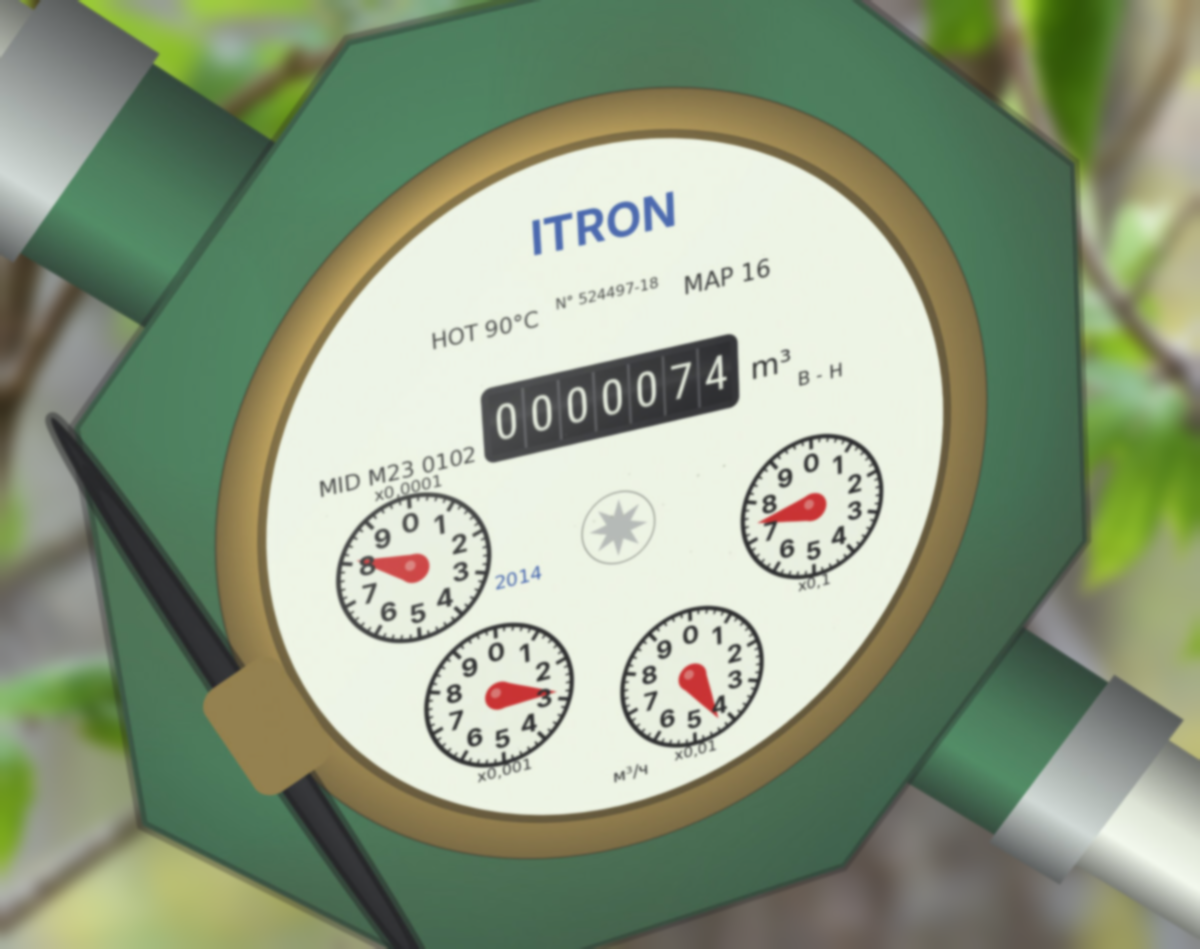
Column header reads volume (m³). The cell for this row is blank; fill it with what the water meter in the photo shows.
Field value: 74.7428 m³
